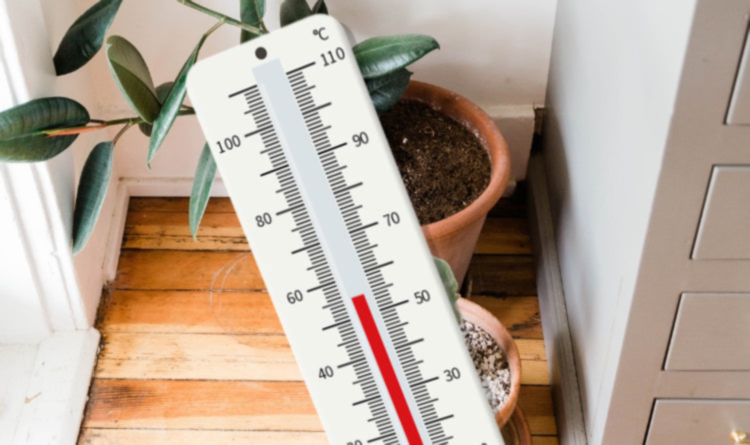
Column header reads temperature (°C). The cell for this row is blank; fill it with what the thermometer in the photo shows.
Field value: 55 °C
